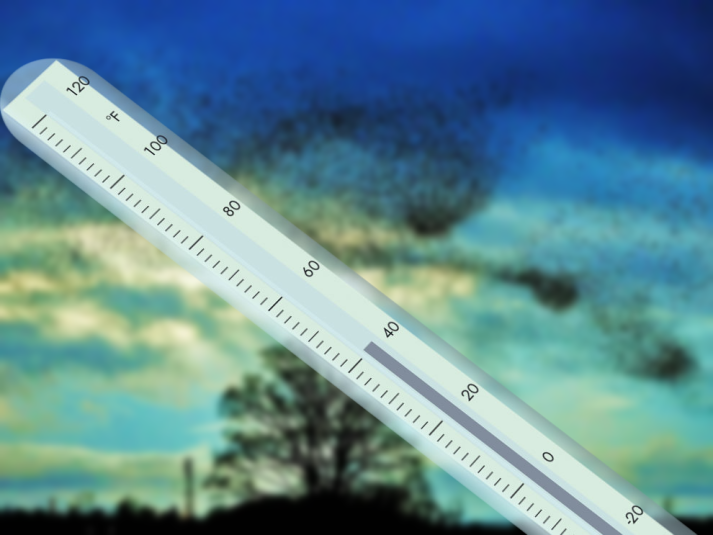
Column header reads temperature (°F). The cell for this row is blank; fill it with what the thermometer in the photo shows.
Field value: 41 °F
